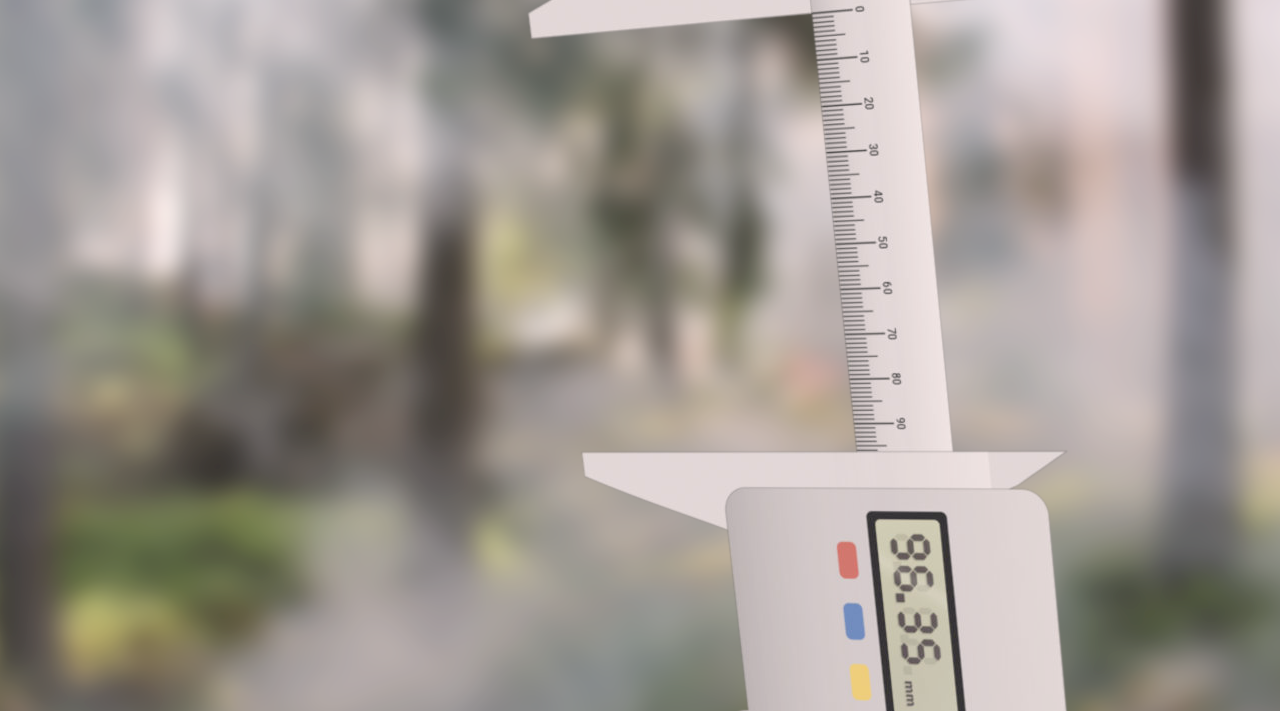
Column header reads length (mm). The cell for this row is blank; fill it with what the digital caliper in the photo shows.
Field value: 96.35 mm
